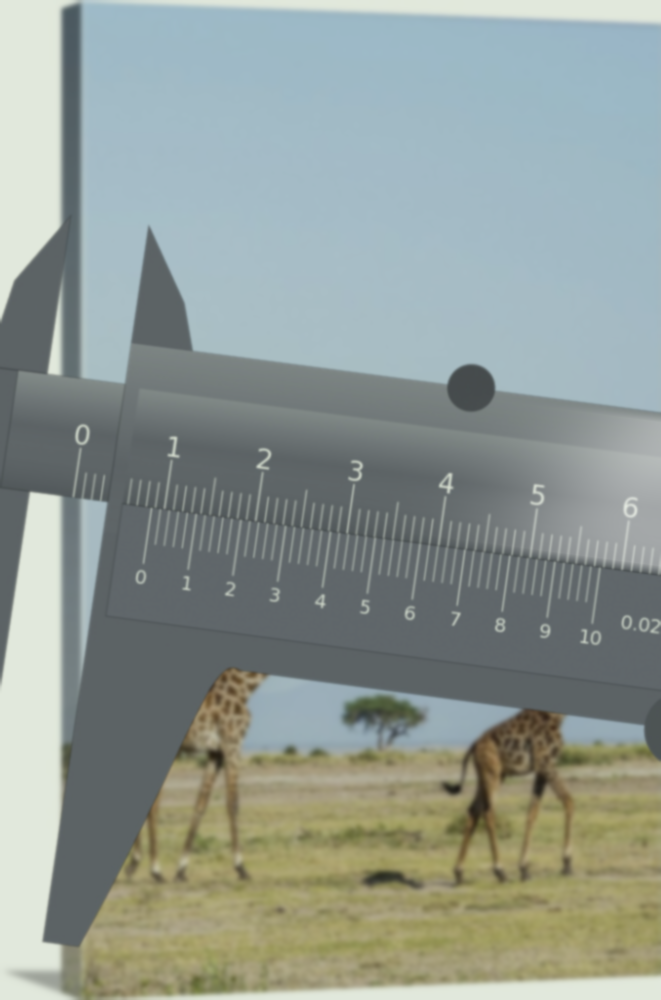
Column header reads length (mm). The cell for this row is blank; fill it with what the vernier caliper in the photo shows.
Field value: 8.6 mm
